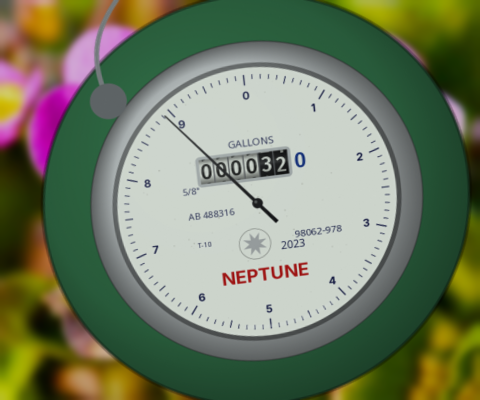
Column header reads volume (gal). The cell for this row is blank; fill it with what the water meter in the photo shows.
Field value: 318.9 gal
